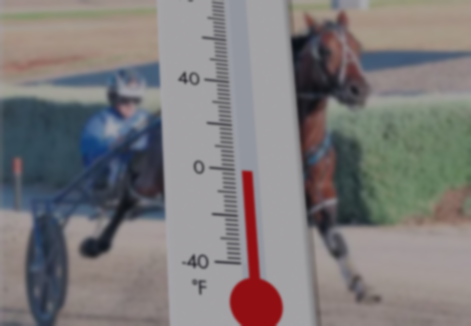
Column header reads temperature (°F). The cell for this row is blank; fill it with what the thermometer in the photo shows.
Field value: 0 °F
